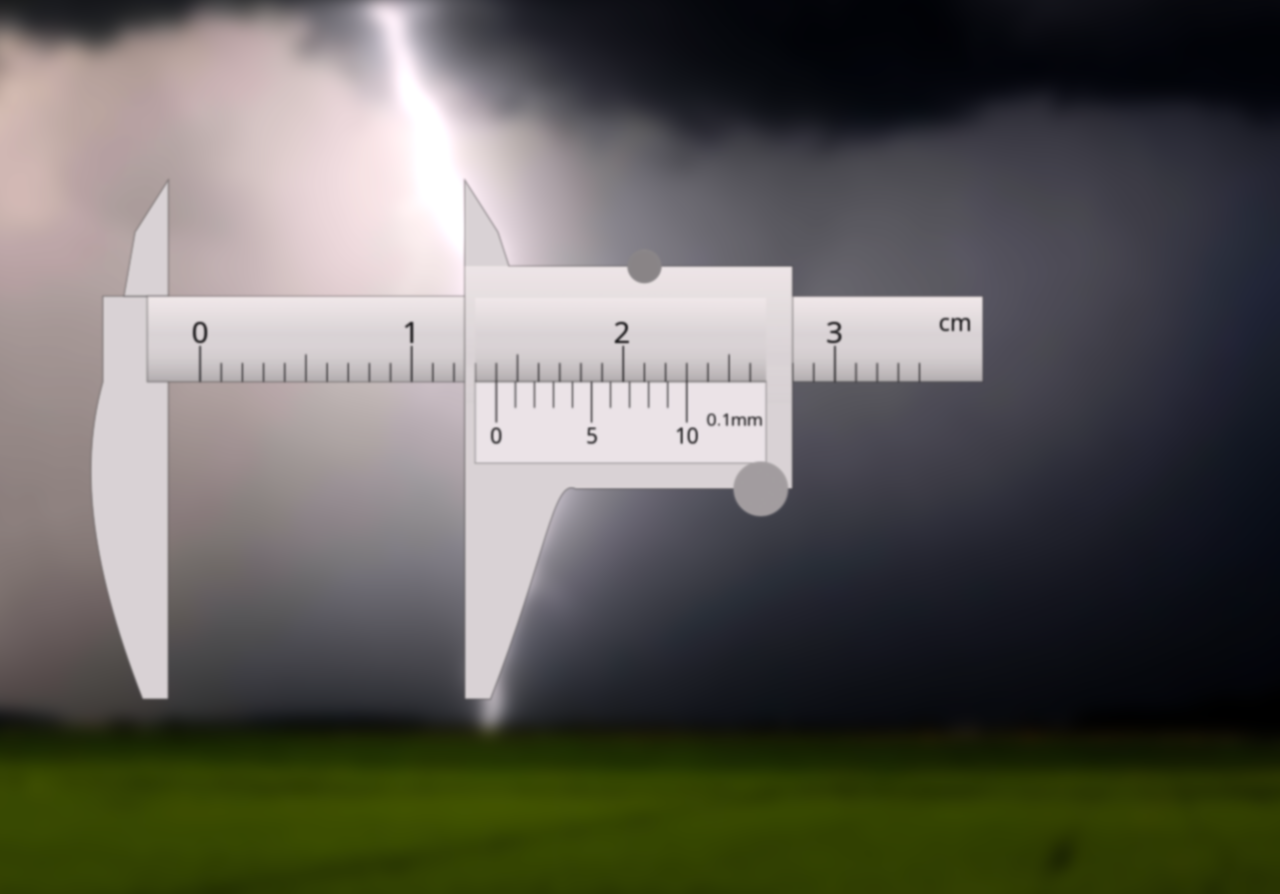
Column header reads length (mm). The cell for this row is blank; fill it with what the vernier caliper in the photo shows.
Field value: 14.0 mm
